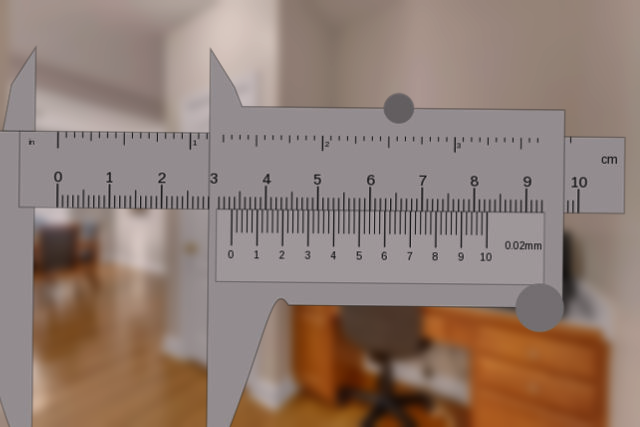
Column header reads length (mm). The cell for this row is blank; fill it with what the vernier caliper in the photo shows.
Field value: 33.5 mm
